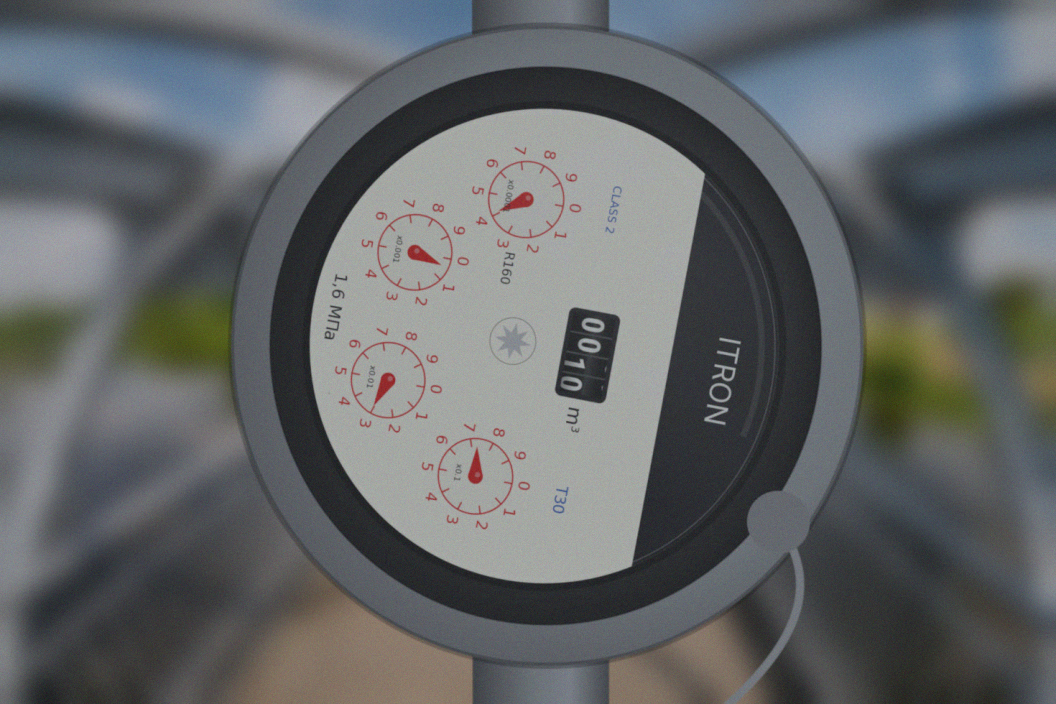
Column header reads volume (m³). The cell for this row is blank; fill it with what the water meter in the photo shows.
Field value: 9.7304 m³
